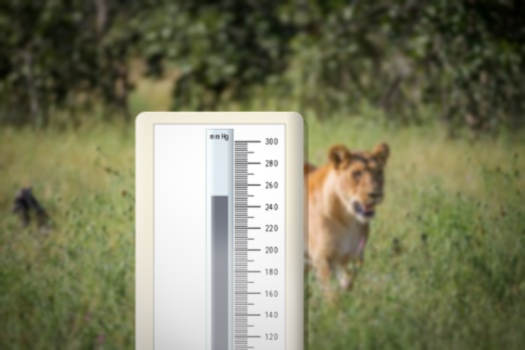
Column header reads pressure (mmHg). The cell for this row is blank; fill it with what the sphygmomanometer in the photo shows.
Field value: 250 mmHg
